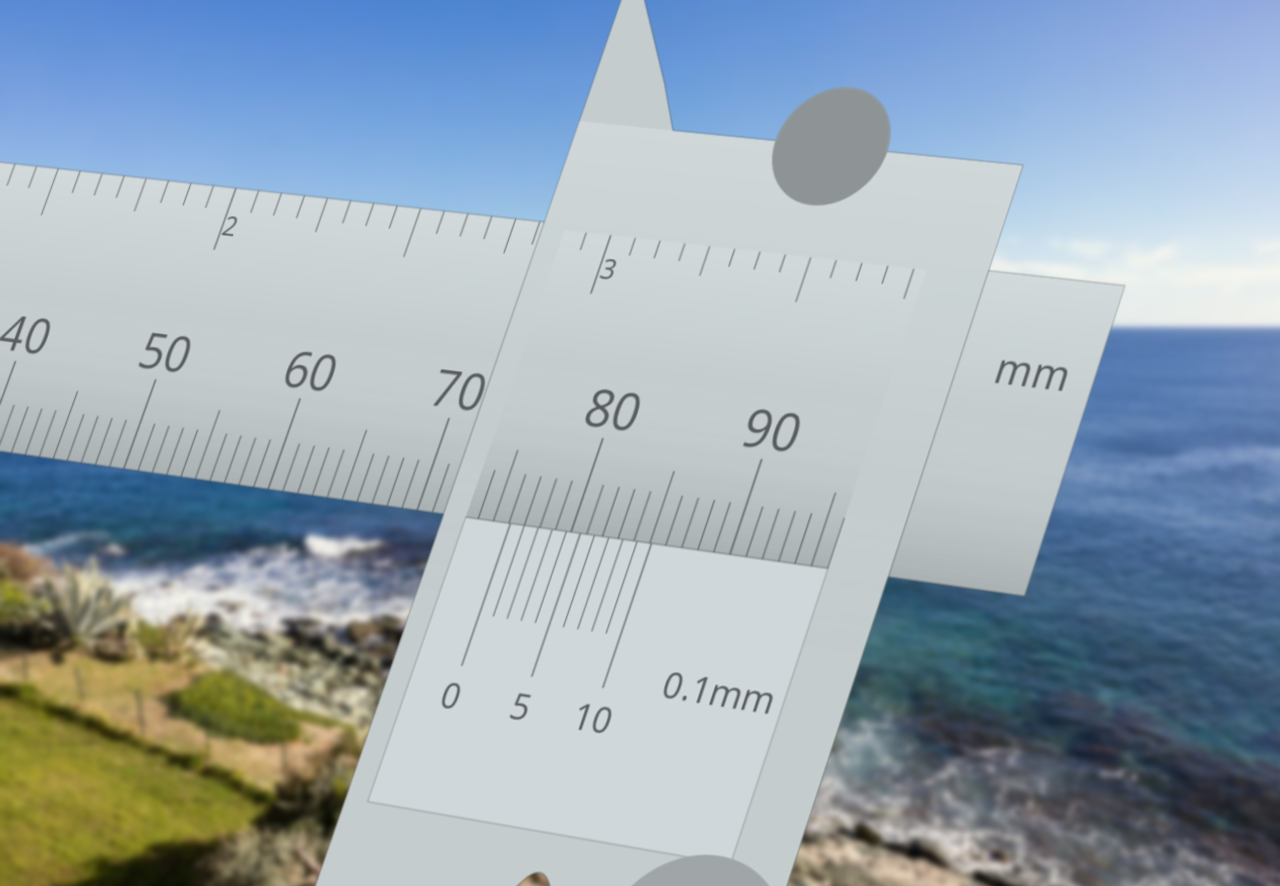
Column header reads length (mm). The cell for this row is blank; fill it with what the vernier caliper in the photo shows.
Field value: 76.1 mm
